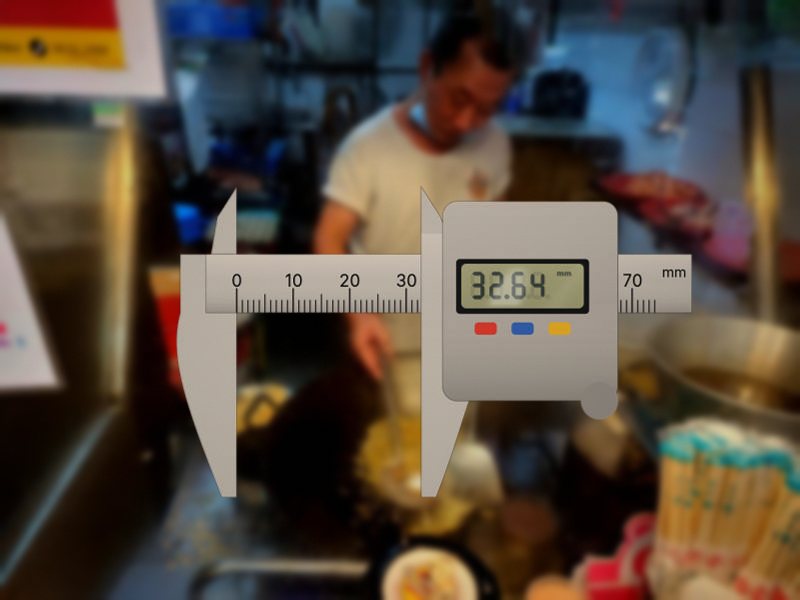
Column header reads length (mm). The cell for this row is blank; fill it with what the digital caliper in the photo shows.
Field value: 32.64 mm
